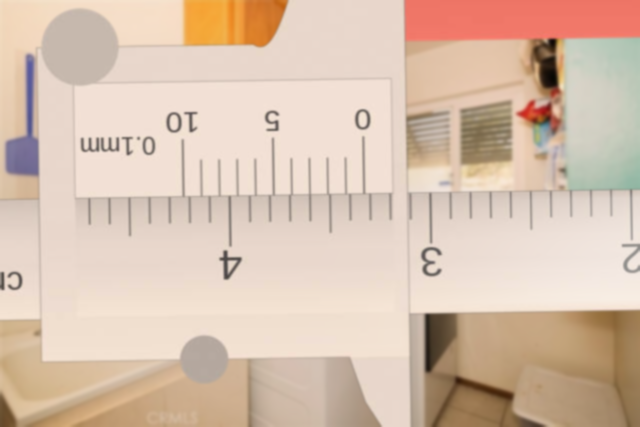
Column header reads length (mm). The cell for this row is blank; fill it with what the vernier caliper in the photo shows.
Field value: 33.3 mm
